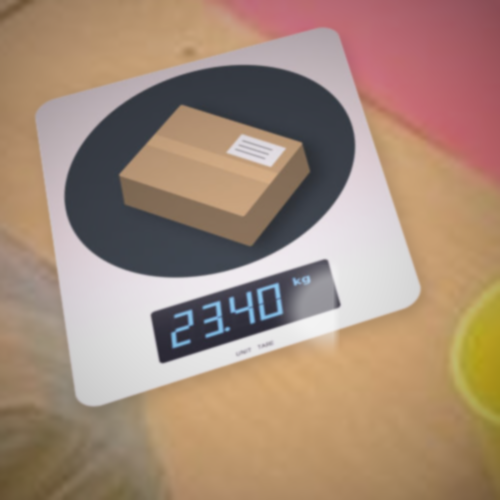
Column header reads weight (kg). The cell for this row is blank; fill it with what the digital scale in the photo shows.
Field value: 23.40 kg
